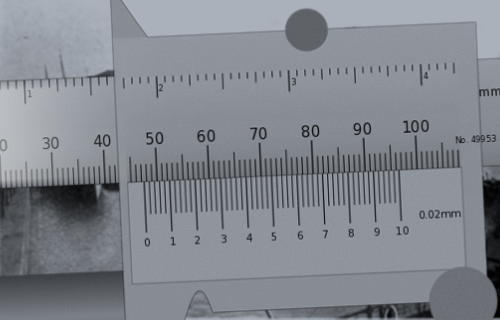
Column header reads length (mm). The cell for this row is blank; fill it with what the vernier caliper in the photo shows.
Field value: 47.5 mm
